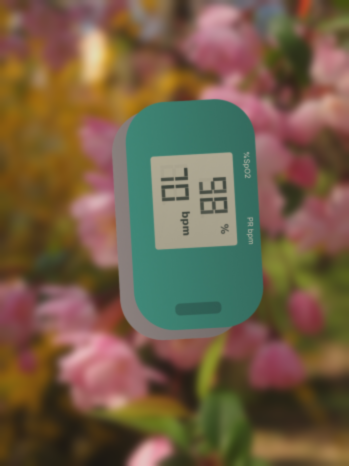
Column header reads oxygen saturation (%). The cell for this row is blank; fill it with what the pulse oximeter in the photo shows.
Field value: 98 %
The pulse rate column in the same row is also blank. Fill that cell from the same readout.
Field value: 70 bpm
